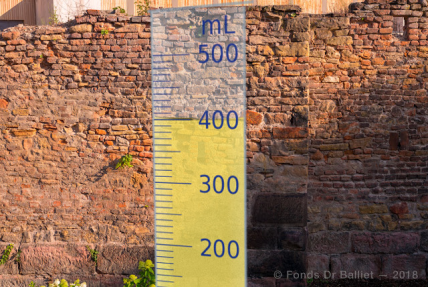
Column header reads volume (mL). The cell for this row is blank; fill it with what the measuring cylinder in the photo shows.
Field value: 400 mL
